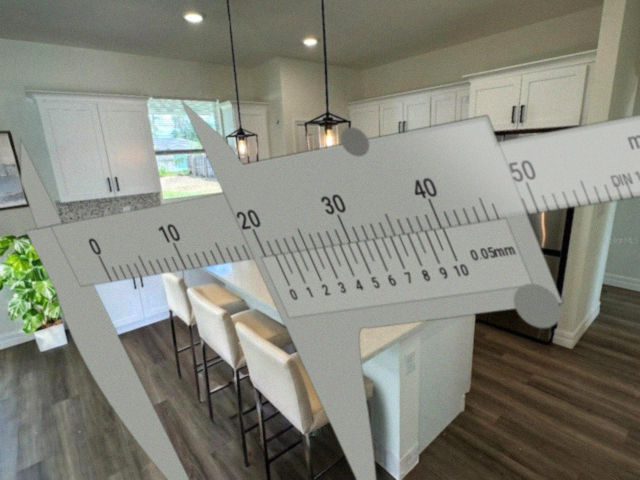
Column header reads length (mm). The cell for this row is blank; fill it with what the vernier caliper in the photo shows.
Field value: 21.2 mm
